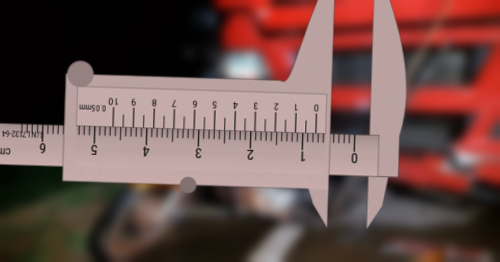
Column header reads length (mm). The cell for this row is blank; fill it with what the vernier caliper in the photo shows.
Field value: 7.5 mm
